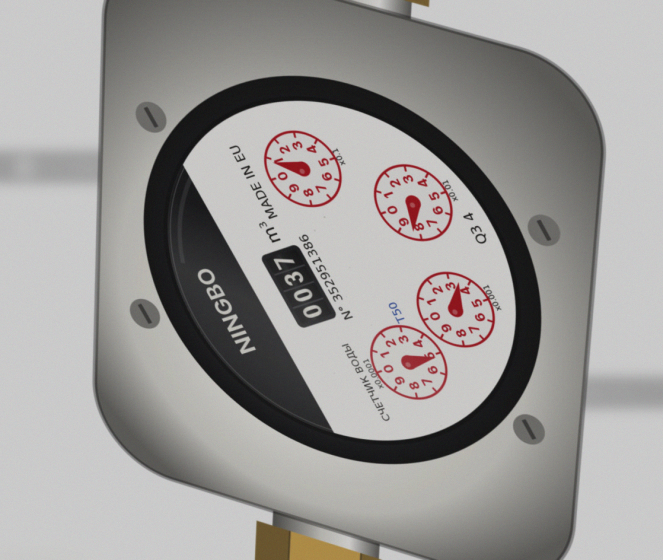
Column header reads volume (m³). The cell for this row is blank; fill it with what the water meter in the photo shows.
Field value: 37.0835 m³
